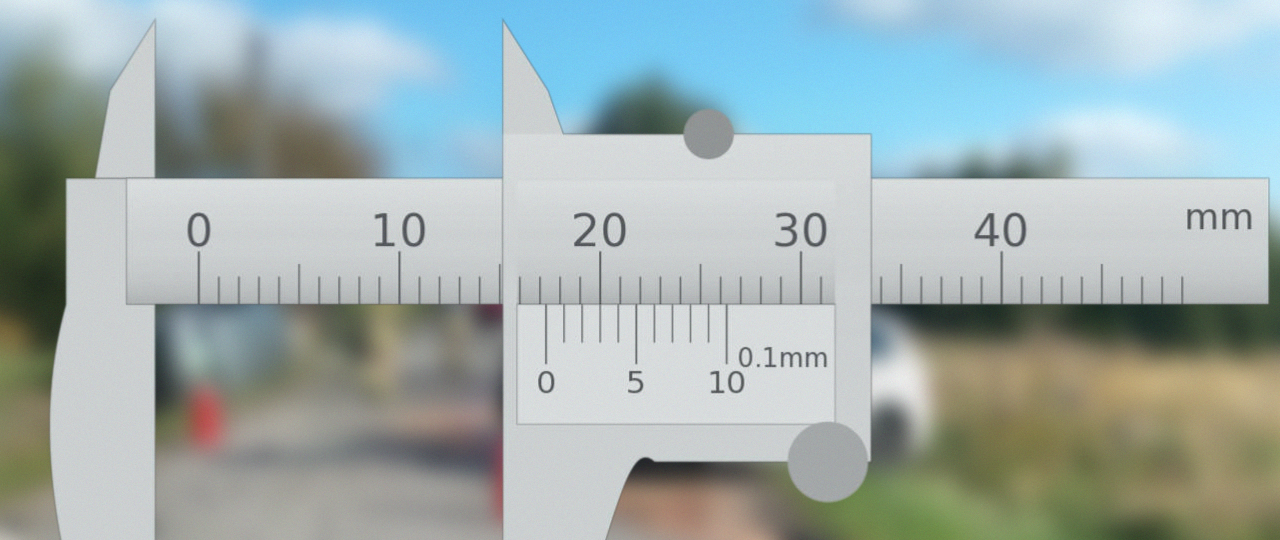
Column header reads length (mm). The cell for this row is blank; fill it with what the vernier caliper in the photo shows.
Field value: 17.3 mm
